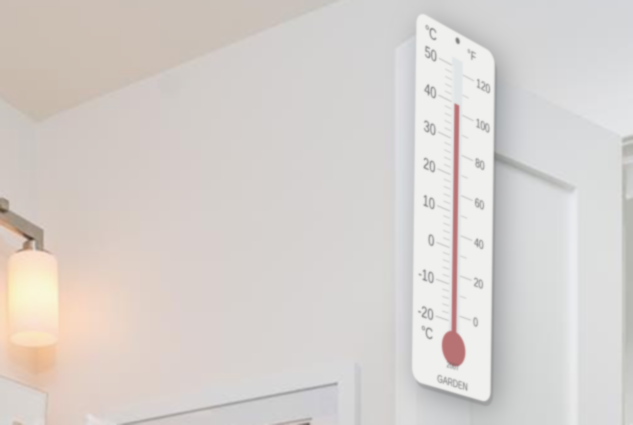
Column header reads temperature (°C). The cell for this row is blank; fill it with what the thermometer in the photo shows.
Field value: 40 °C
